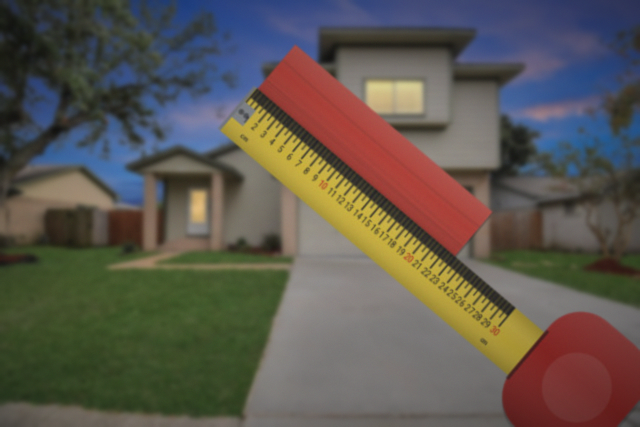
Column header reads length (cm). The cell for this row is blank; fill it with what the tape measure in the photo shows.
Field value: 23 cm
